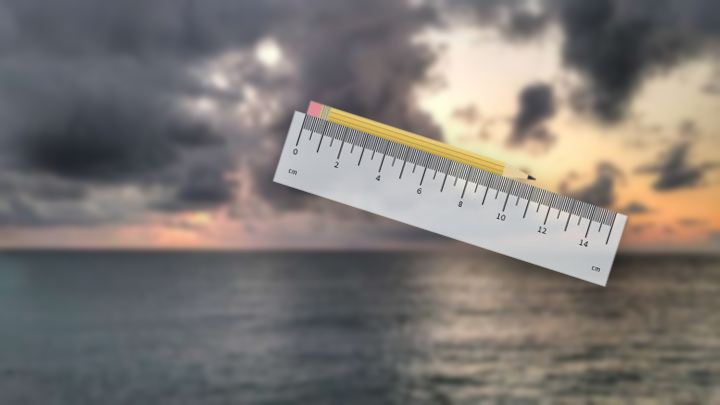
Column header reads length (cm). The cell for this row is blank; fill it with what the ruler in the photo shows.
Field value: 11 cm
